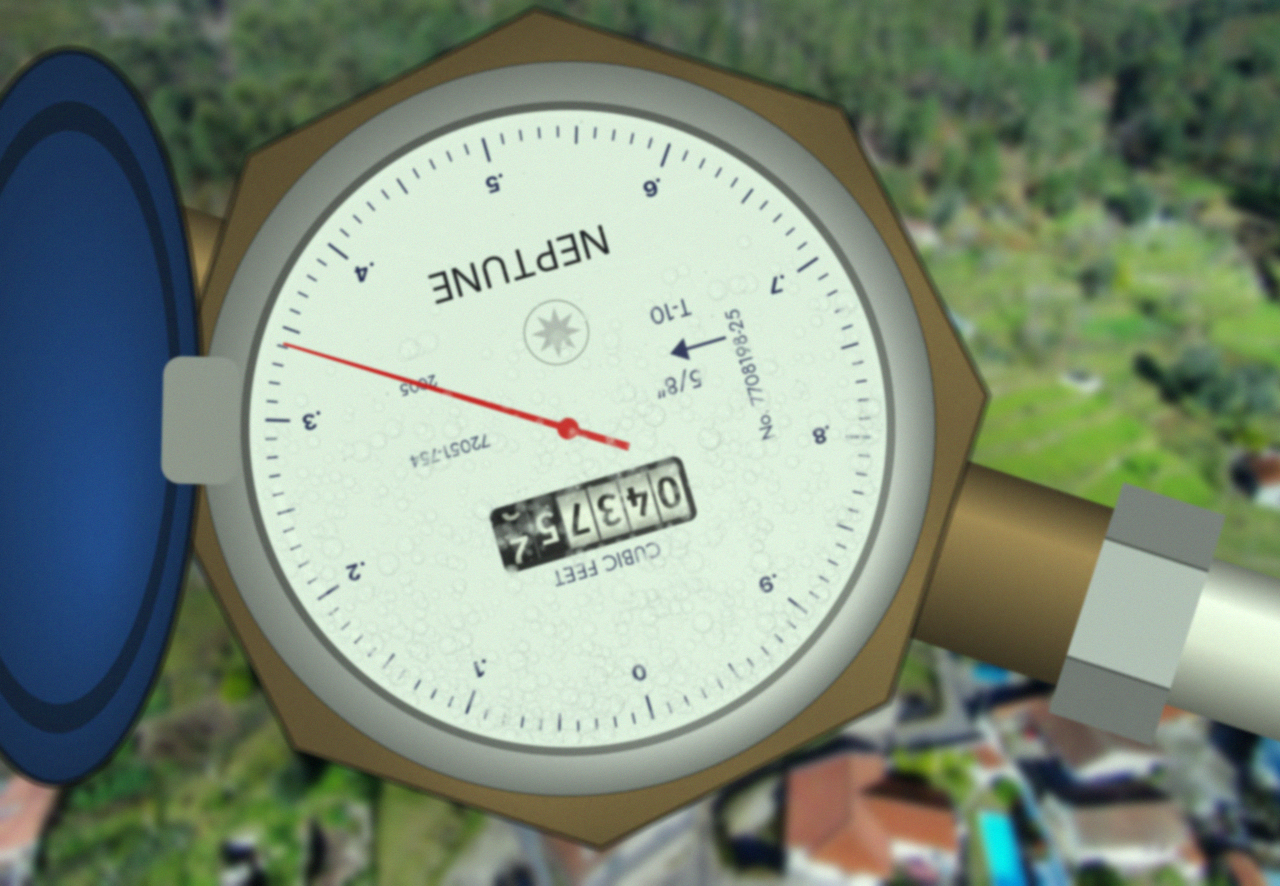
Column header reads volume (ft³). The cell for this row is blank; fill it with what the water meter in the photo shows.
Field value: 43752.34 ft³
